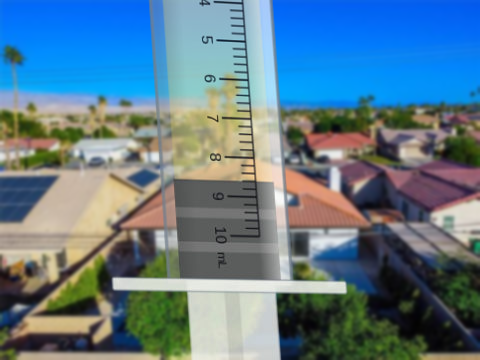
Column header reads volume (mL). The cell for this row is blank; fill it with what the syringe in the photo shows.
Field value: 8.6 mL
